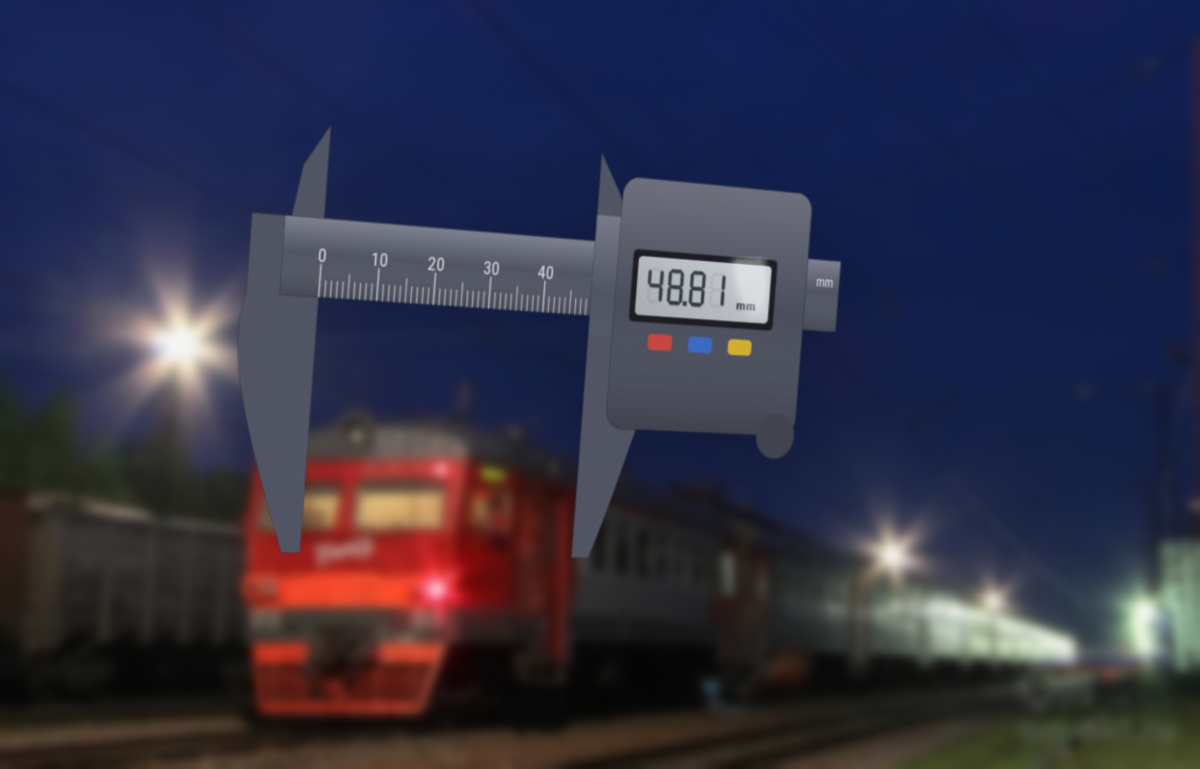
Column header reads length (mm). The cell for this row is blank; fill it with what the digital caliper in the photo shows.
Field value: 48.81 mm
